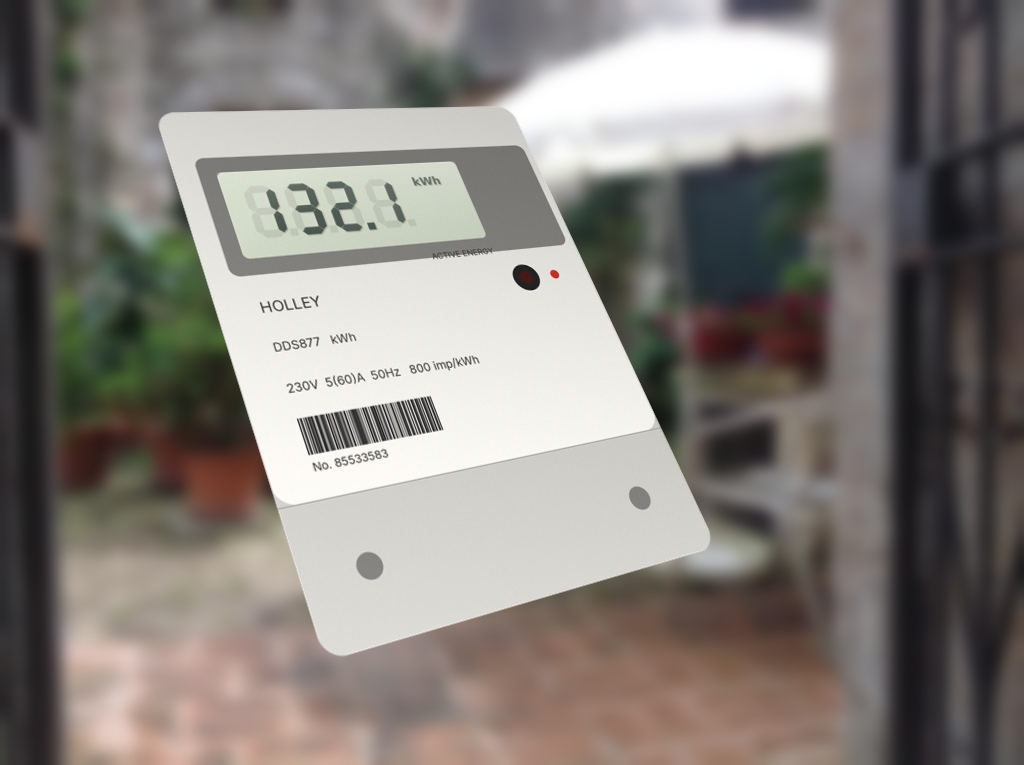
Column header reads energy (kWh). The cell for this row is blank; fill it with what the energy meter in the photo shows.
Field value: 132.1 kWh
